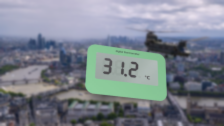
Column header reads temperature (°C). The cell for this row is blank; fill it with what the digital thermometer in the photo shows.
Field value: 31.2 °C
